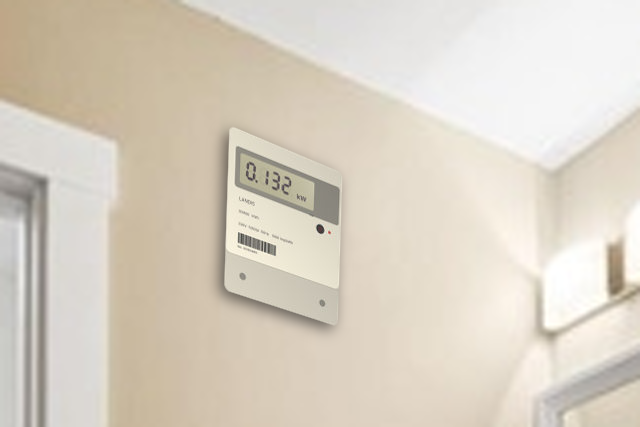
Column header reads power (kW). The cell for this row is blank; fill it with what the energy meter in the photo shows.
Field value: 0.132 kW
